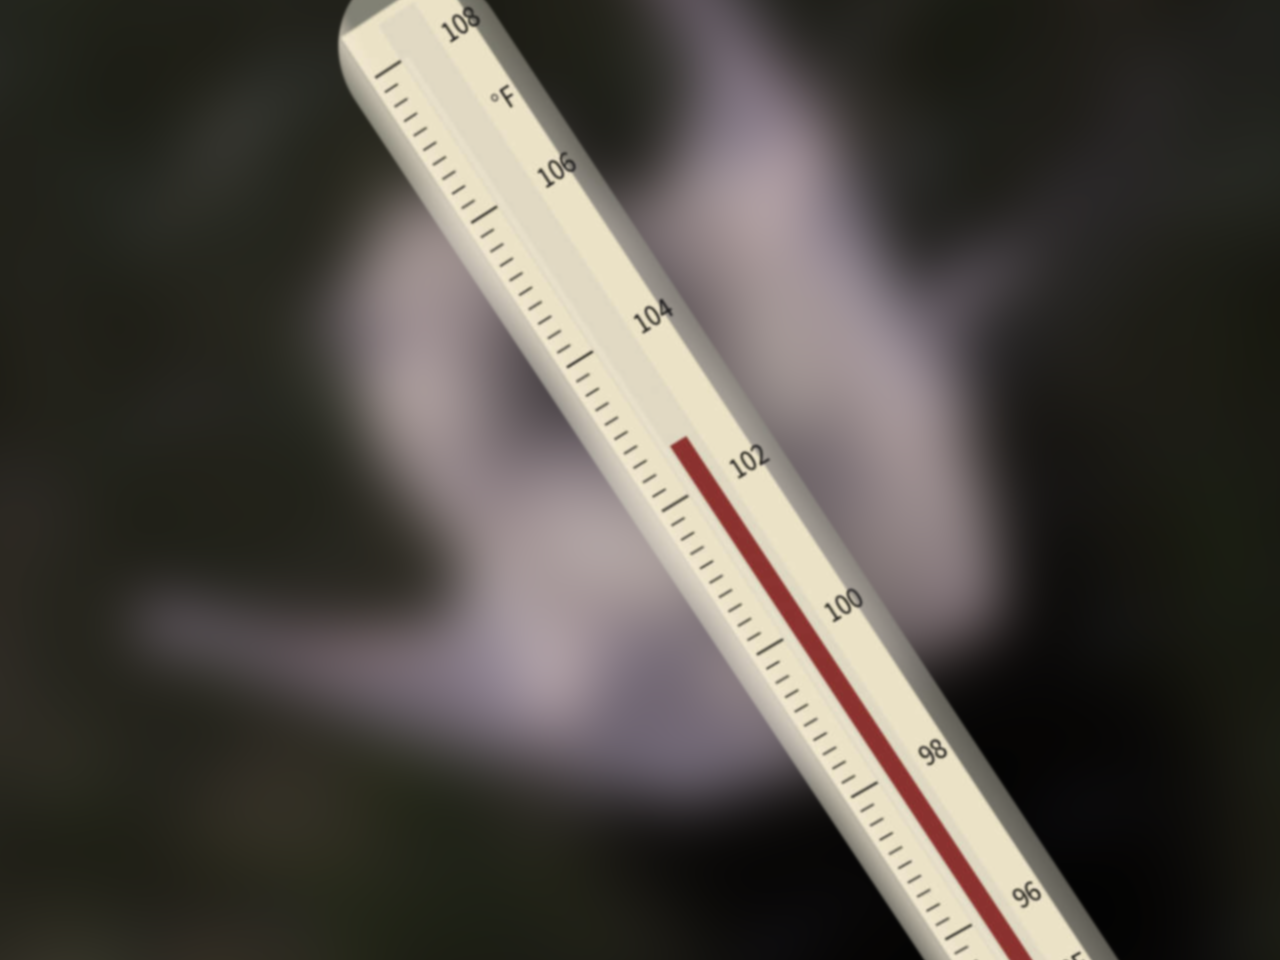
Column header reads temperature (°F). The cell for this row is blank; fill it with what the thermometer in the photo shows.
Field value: 102.6 °F
